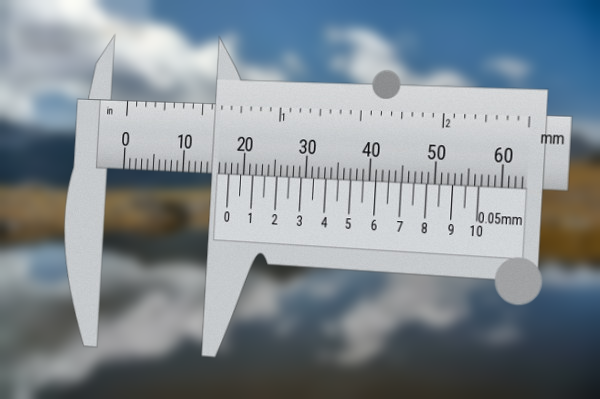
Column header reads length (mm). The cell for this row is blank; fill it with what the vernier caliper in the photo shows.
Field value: 17.6 mm
